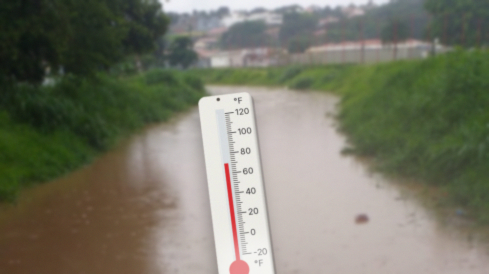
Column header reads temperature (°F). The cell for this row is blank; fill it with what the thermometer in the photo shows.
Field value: 70 °F
